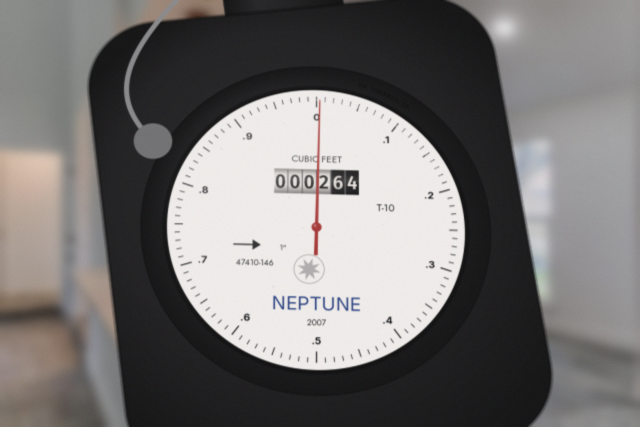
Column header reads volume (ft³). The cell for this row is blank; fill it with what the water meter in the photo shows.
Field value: 264.00 ft³
